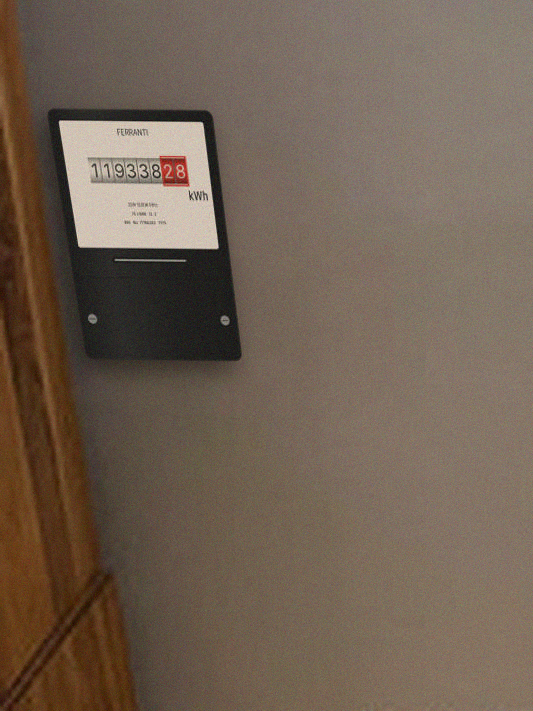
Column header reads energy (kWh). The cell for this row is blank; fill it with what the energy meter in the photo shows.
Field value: 119338.28 kWh
